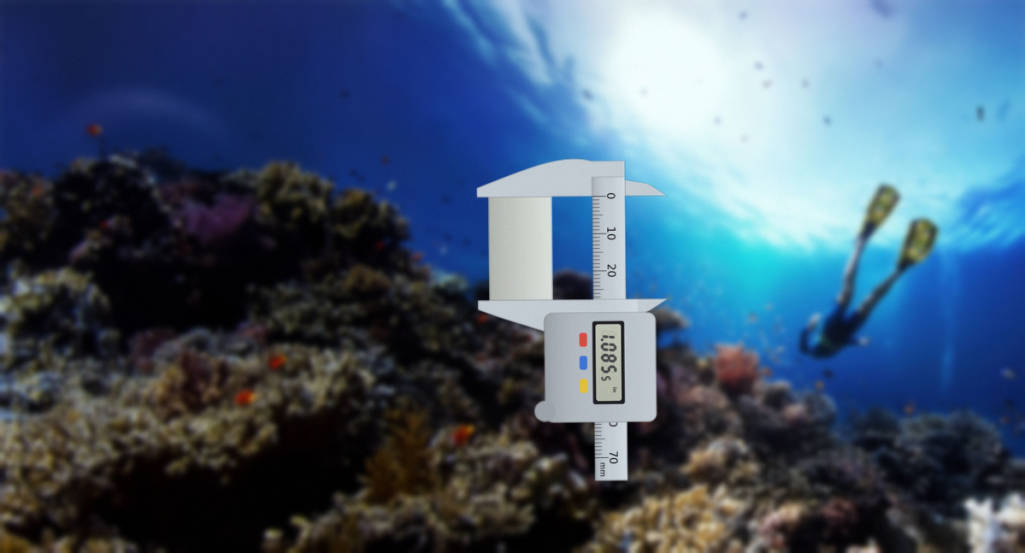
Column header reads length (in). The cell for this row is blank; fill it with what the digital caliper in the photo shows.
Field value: 1.0855 in
